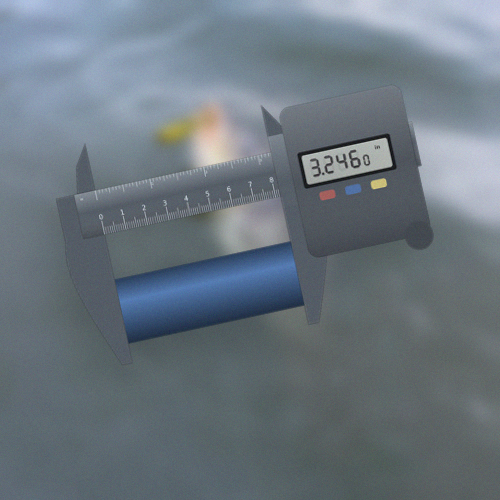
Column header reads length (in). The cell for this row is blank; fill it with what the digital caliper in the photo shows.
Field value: 3.2460 in
